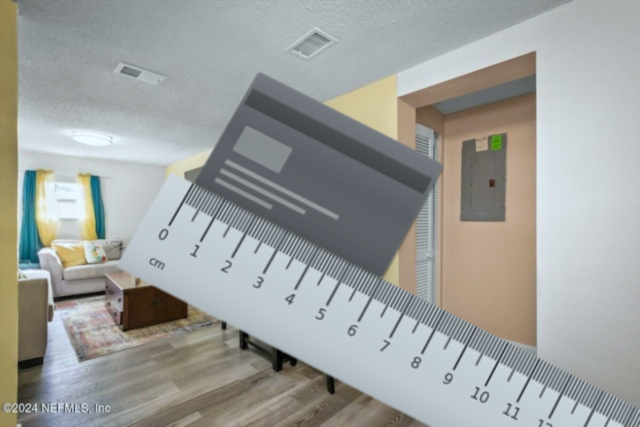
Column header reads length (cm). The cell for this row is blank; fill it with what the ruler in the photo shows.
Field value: 6 cm
